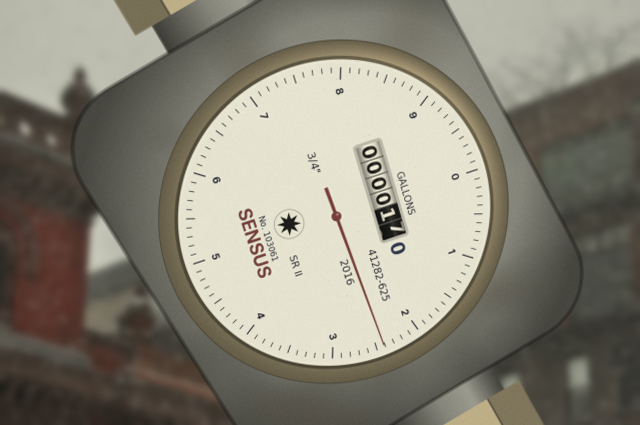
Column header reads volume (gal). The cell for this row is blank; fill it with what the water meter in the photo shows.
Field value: 172.4 gal
